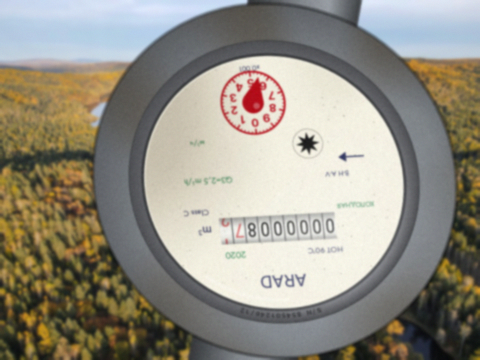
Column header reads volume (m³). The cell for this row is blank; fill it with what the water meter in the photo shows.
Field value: 8.715 m³
